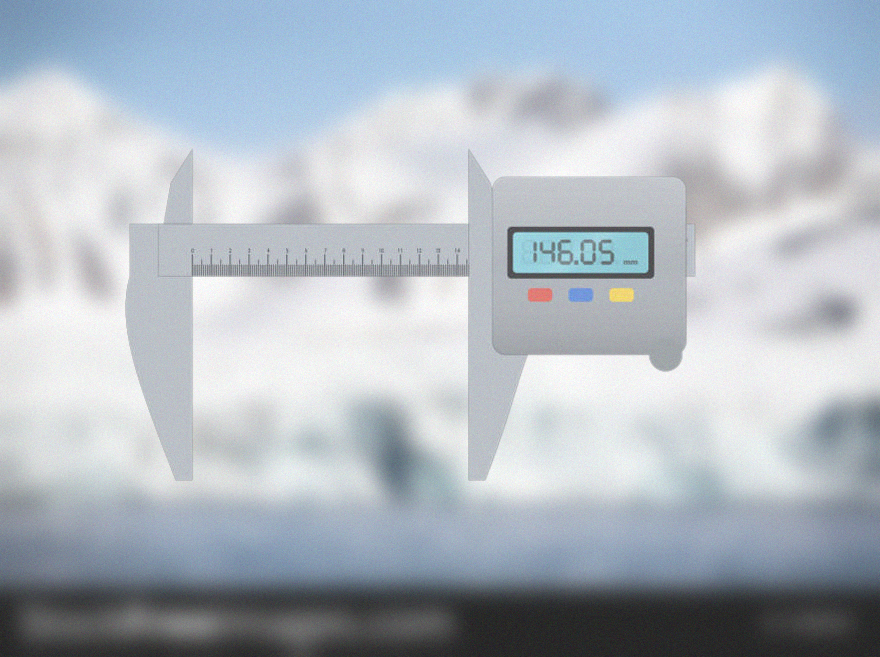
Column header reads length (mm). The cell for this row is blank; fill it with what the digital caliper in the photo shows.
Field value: 146.05 mm
